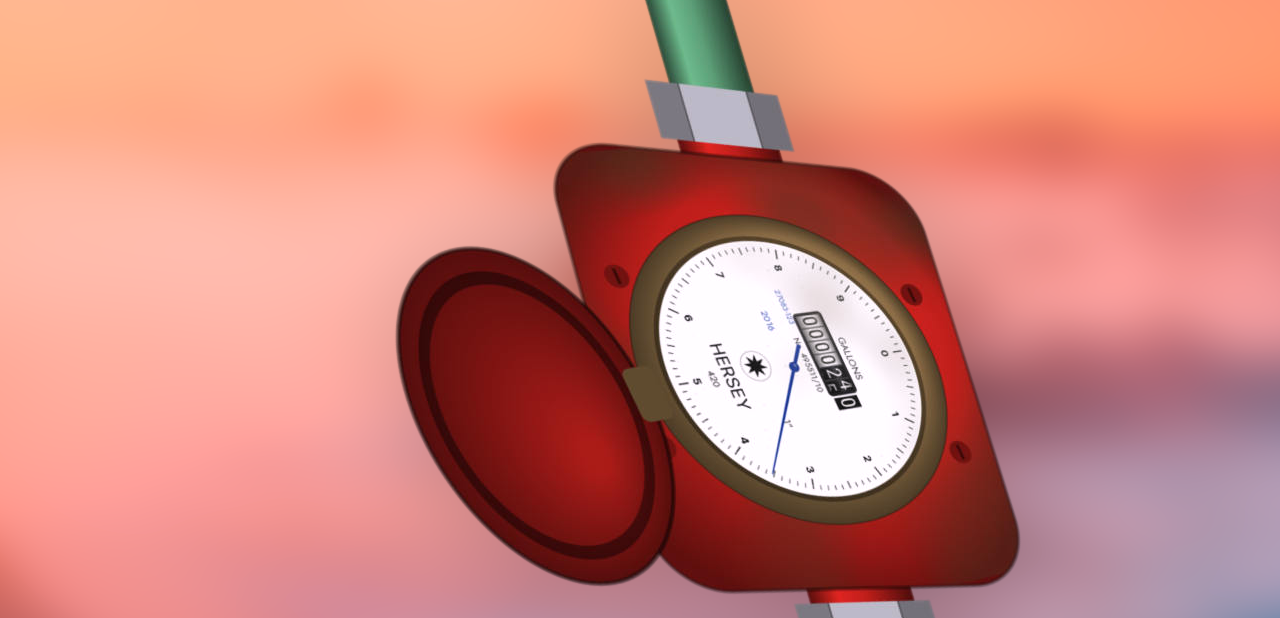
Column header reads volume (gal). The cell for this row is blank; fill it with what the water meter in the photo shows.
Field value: 243.5 gal
